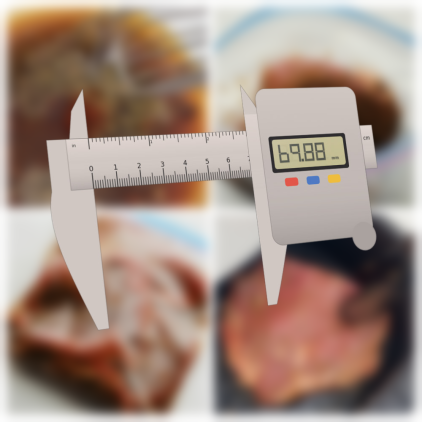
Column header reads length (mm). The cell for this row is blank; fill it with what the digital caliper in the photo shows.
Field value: 69.88 mm
